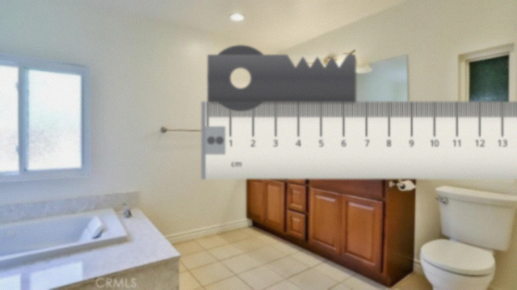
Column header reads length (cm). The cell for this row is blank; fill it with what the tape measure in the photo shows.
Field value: 6.5 cm
